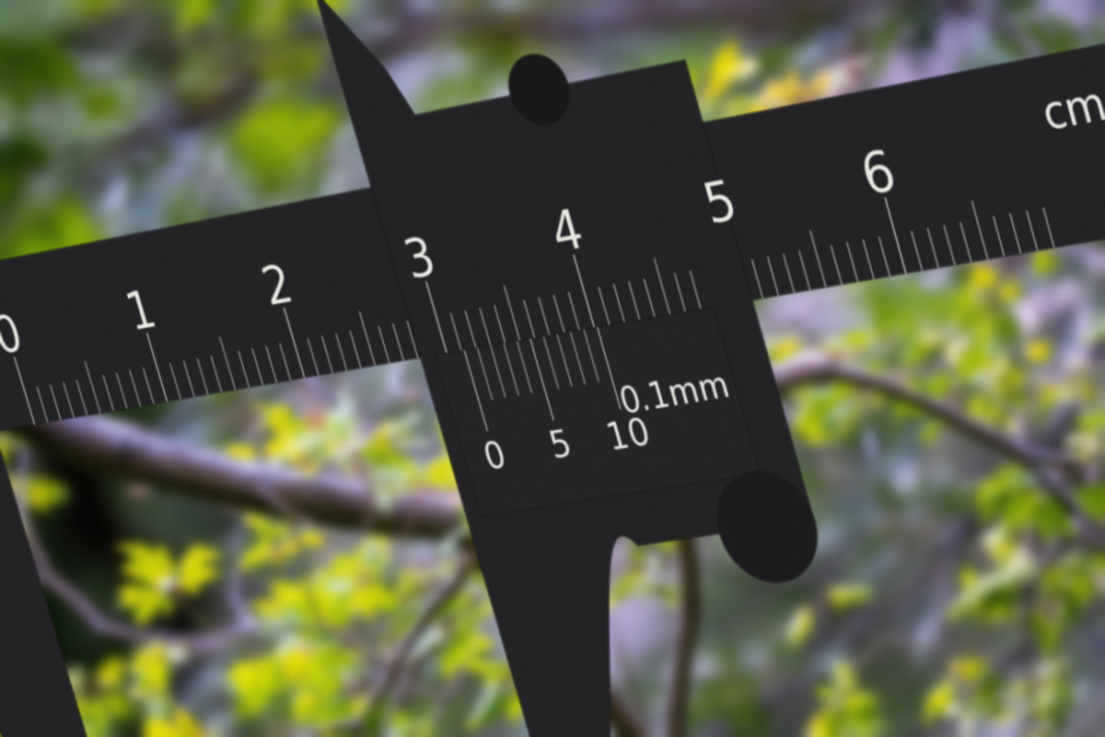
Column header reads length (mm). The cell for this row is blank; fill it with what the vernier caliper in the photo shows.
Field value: 31.2 mm
